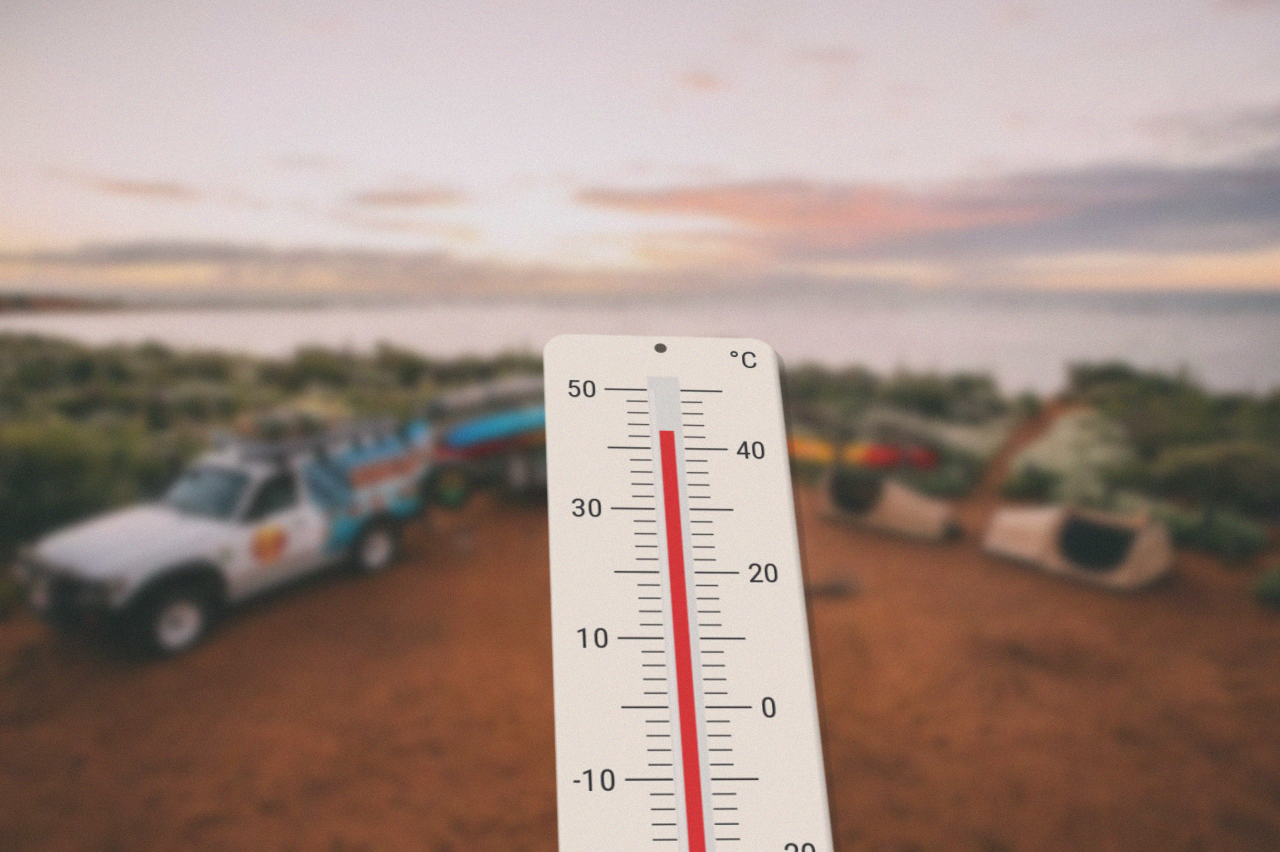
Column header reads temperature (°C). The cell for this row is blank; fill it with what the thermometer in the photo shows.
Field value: 43 °C
